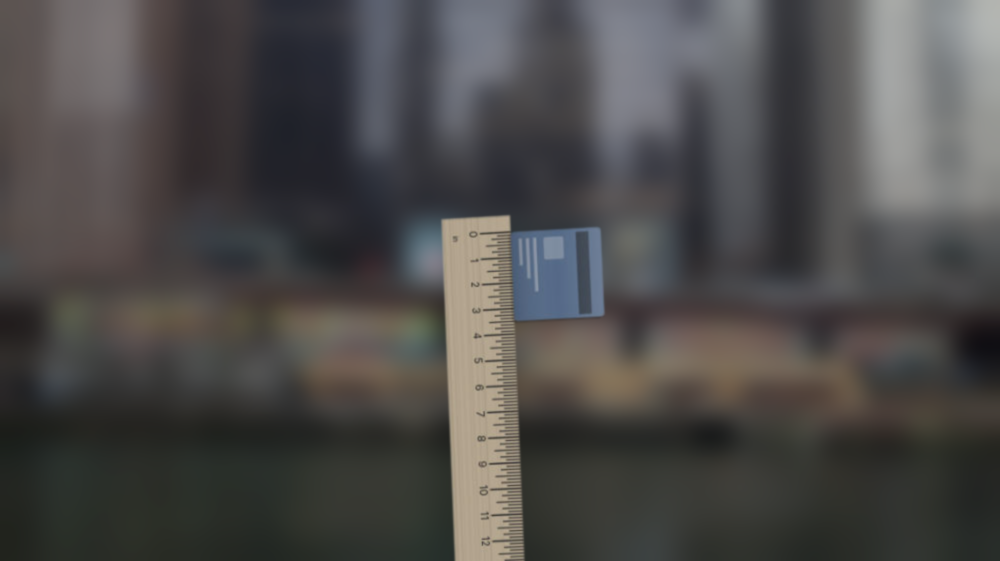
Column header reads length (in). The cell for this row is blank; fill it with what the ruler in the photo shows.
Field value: 3.5 in
